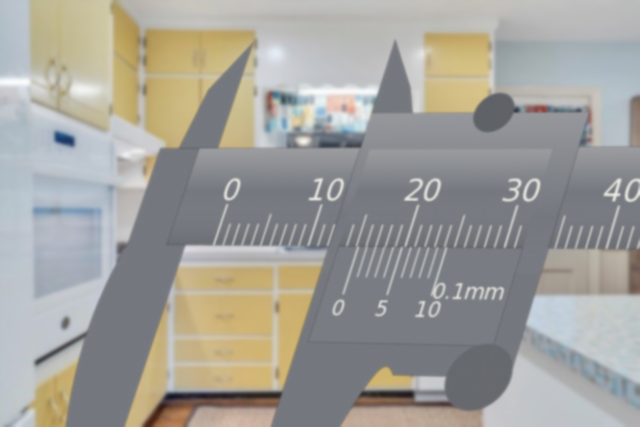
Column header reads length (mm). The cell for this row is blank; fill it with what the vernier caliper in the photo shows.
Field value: 15.2 mm
